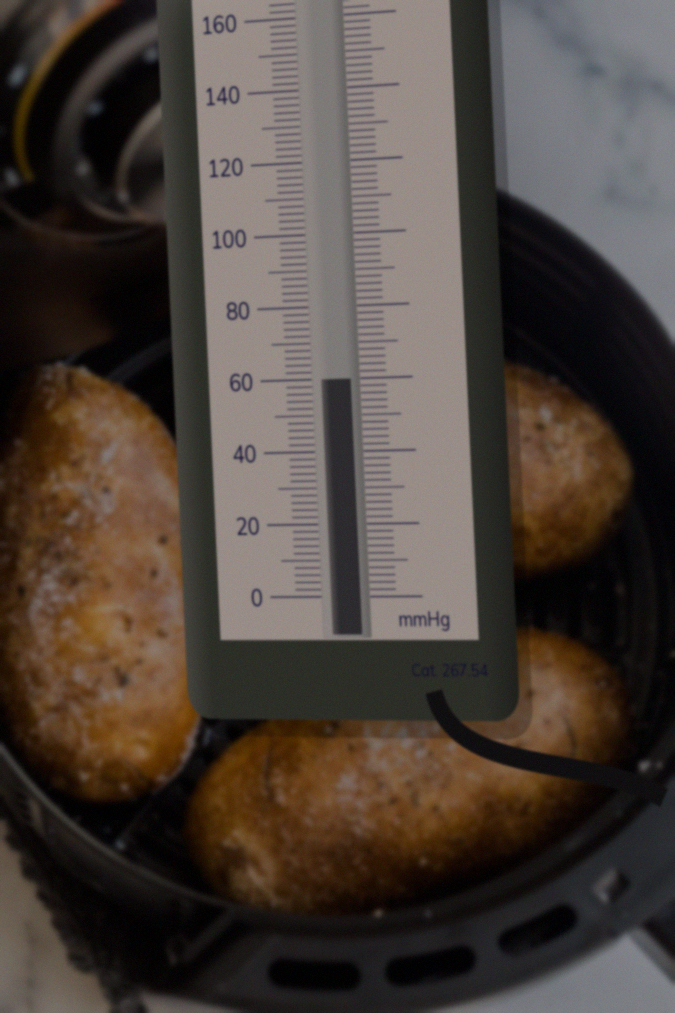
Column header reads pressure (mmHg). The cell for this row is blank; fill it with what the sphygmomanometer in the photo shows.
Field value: 60 mmHg
